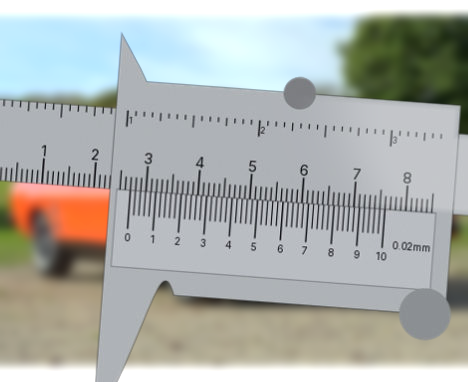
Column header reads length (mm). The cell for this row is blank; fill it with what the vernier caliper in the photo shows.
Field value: 27.0 mm
